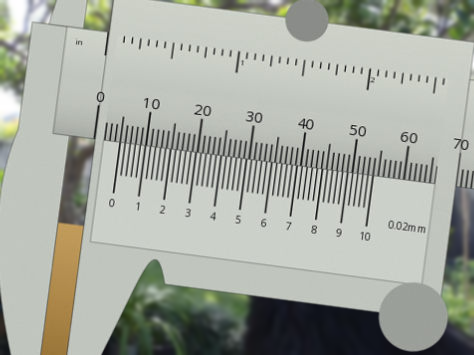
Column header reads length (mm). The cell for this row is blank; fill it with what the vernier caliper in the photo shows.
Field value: 5.0 mm
